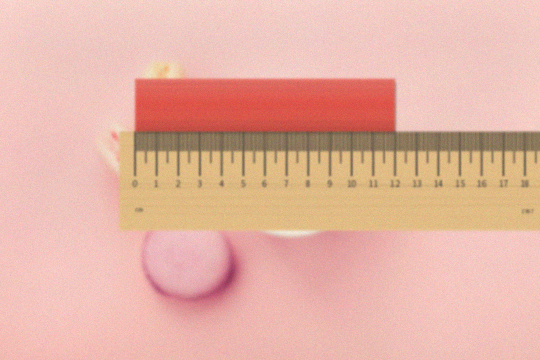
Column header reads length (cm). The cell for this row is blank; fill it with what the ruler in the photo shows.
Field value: 12 cm
